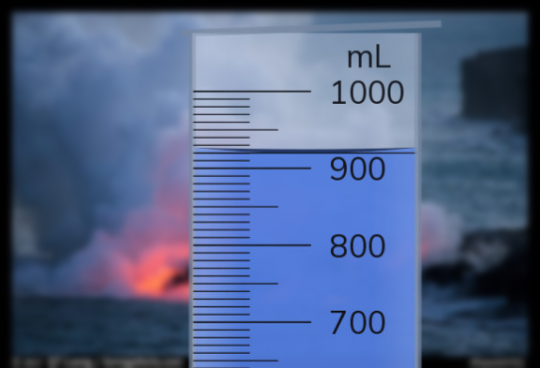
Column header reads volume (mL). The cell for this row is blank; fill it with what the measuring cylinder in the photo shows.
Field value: 920 mL
